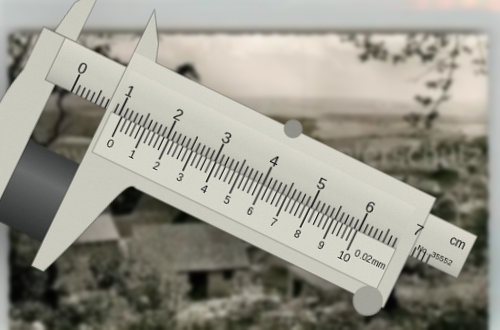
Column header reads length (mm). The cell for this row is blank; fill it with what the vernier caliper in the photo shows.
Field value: 10.6 mm
